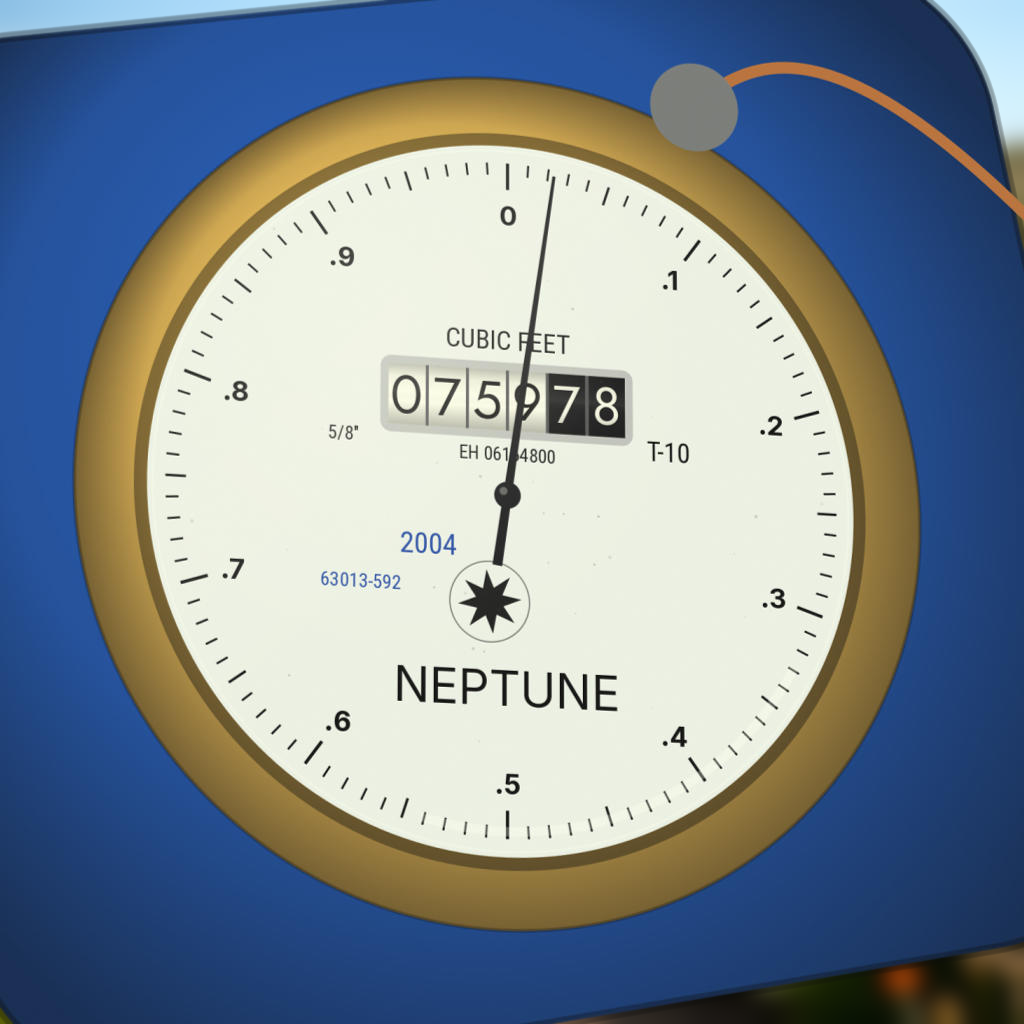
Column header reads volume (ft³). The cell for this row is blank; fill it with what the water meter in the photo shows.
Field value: 75978.02 ft³
